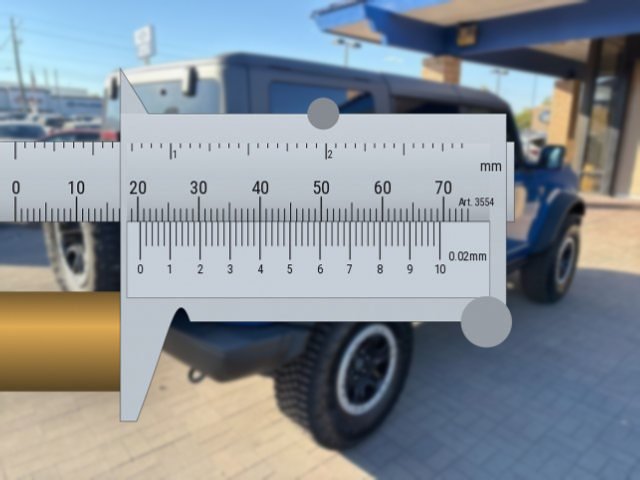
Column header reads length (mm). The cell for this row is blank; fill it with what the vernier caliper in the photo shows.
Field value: 20.4 mm
